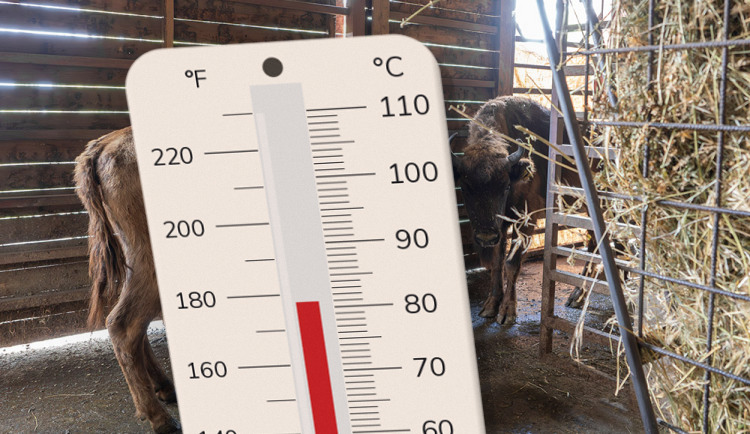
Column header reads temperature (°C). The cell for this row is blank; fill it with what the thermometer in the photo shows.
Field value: 81 °C
